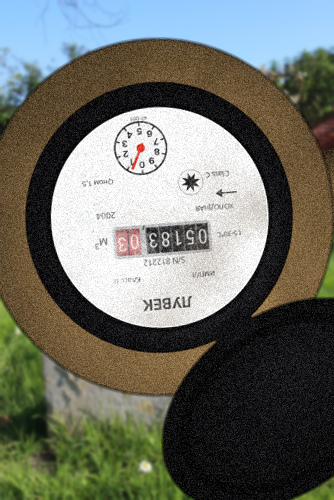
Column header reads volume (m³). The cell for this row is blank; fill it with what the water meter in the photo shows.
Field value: 5183.030 m³
